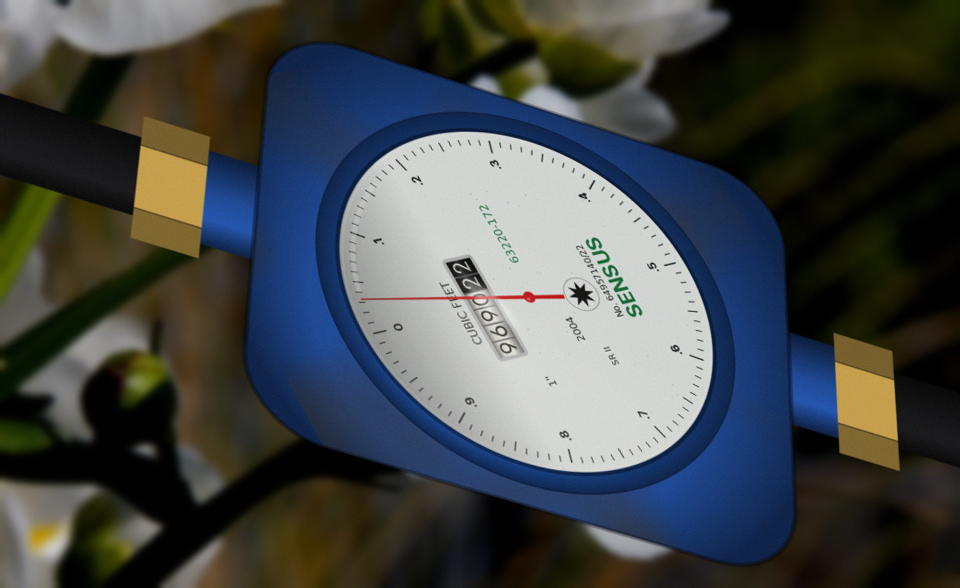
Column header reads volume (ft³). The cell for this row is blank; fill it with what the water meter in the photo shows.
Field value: 969022.03 ft³
